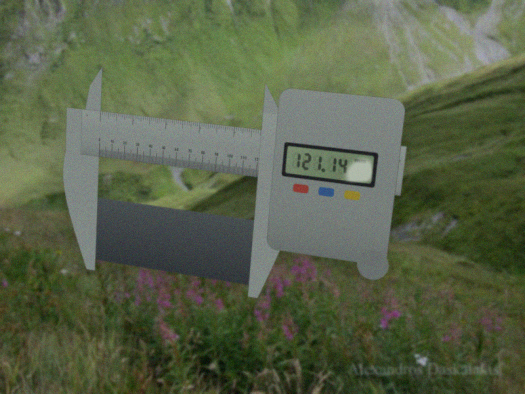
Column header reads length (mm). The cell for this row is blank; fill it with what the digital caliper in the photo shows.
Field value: 121.14 mm
